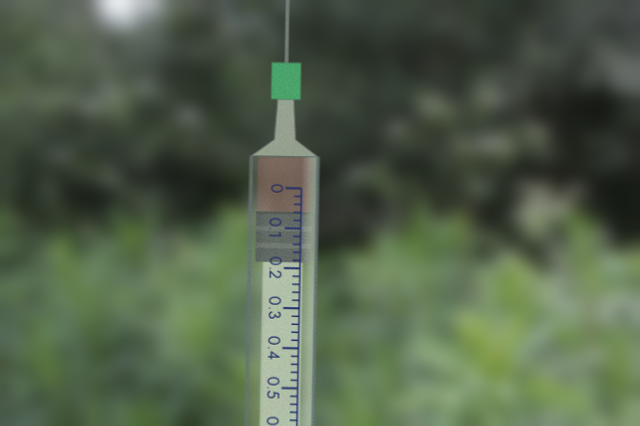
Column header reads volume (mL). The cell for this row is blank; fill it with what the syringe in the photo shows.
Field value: 0.06 mL
